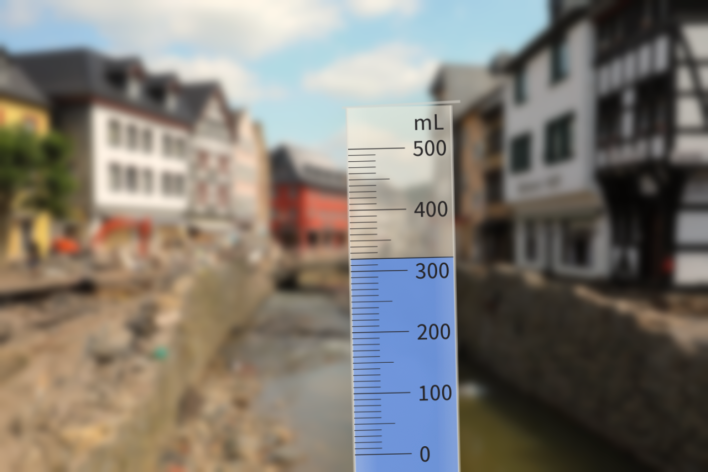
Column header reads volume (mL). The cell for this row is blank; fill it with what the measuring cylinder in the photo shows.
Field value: 320 mL
